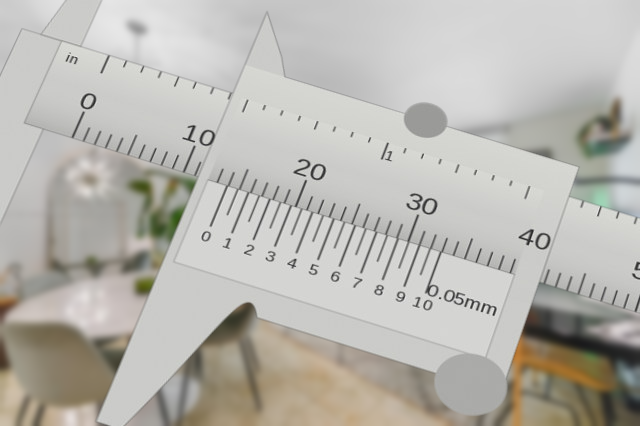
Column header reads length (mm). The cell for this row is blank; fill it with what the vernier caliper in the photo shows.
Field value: 13.9 mm
